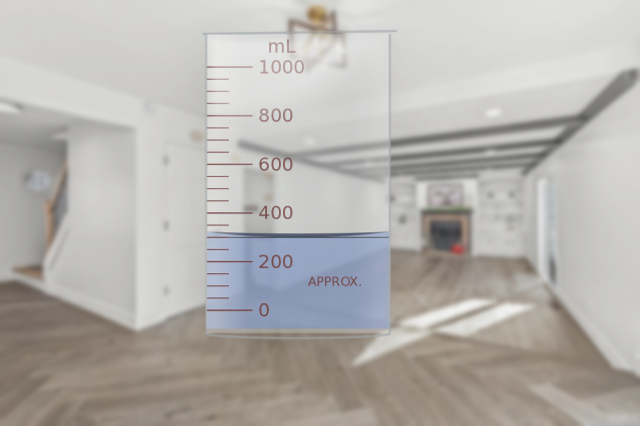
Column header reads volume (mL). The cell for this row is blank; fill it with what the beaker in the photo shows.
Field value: 300 mL
